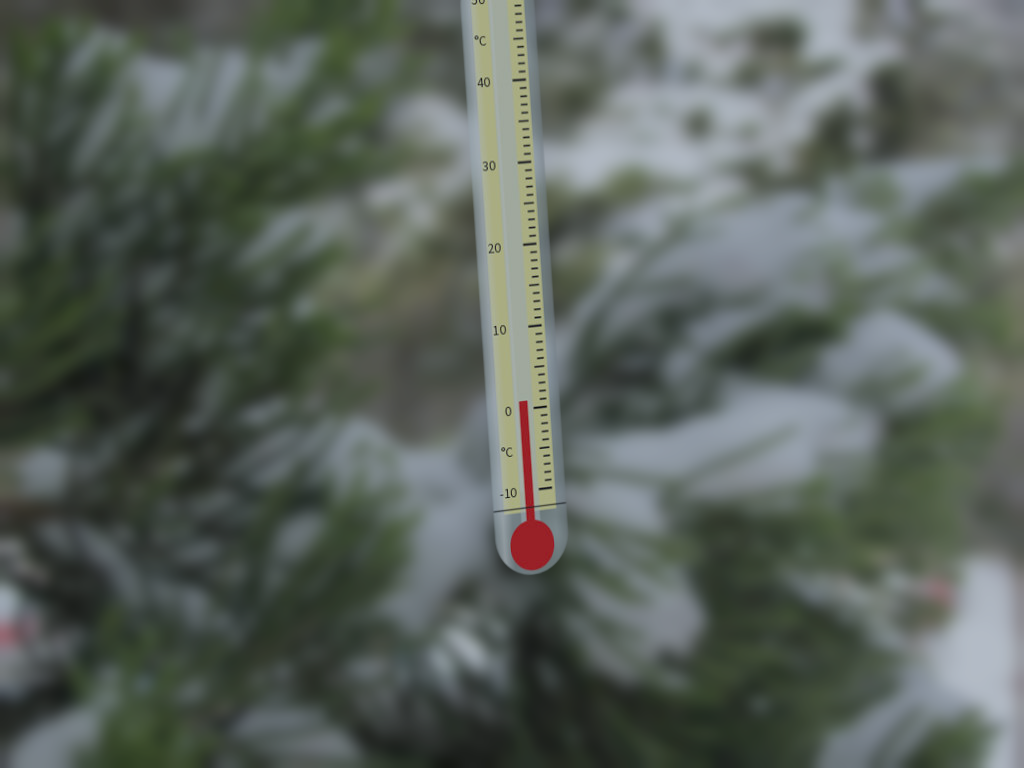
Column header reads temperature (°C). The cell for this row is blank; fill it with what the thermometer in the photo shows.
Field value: 1 °C
